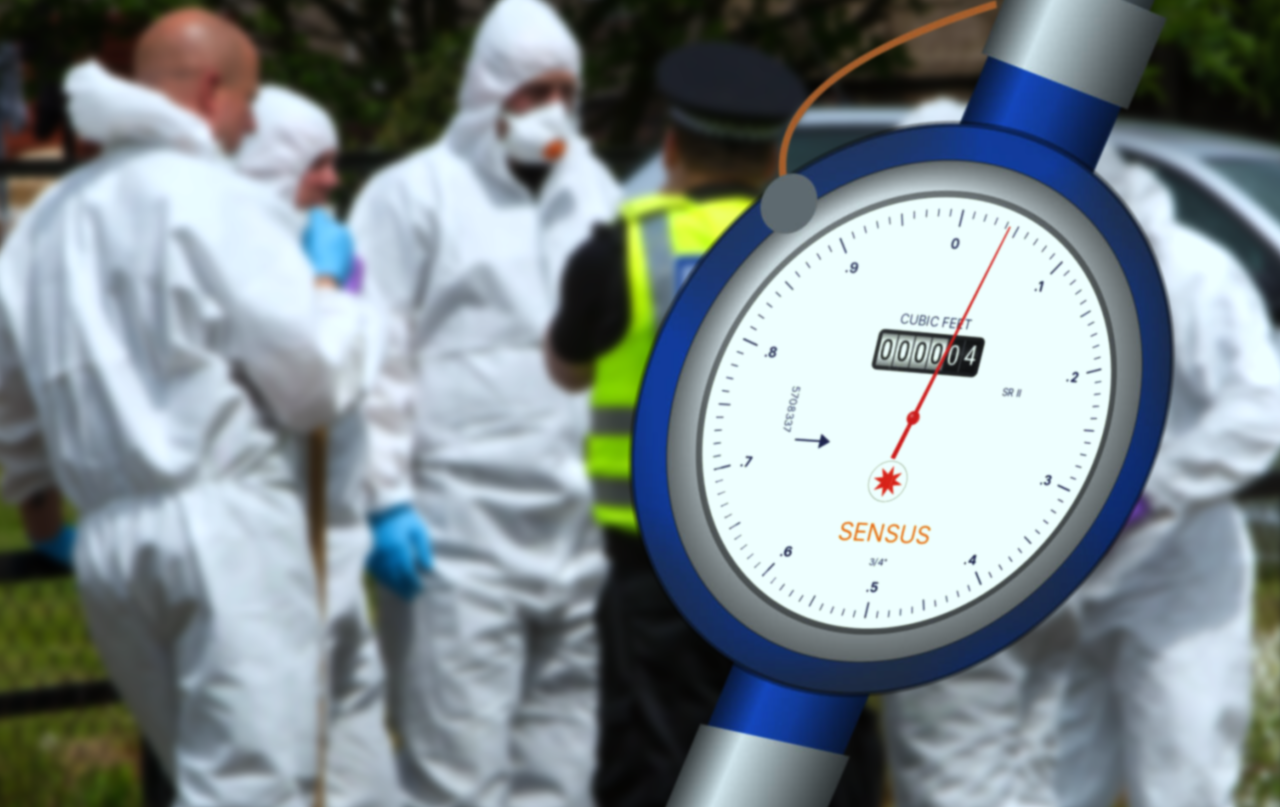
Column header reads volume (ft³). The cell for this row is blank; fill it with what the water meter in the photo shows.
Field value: 4.04 ft³
